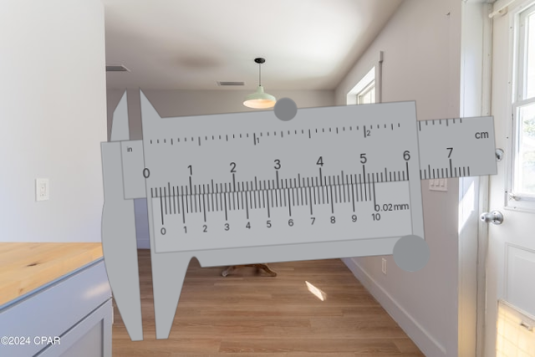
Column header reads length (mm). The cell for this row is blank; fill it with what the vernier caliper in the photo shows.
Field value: 3.0 mm
